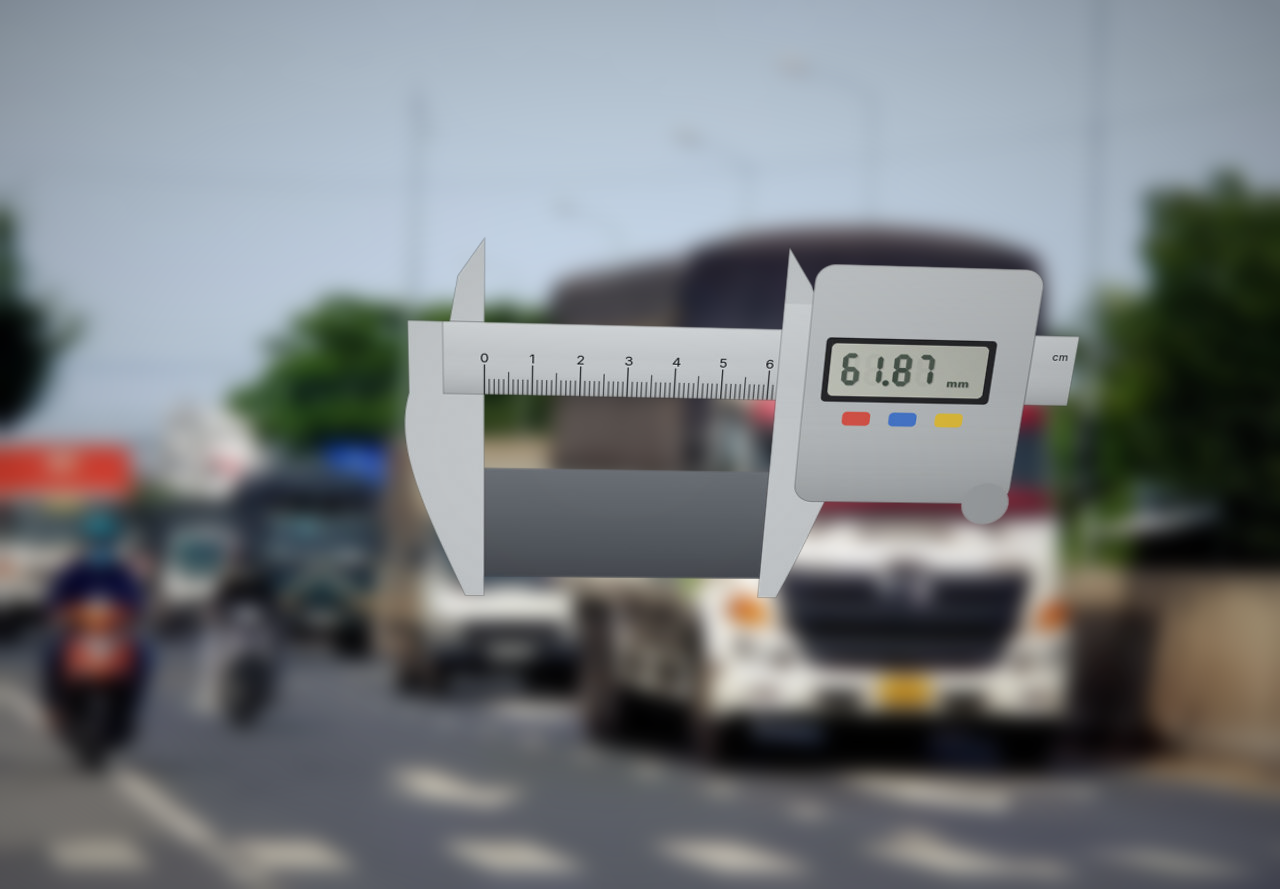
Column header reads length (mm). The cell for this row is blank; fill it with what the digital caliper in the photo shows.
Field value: 61.87 mm
